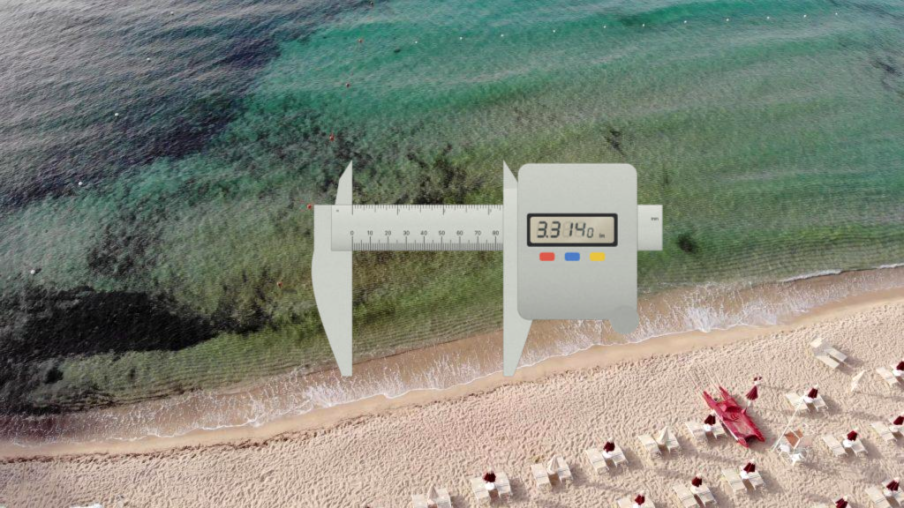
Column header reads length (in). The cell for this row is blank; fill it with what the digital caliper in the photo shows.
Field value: 3.3140 in
